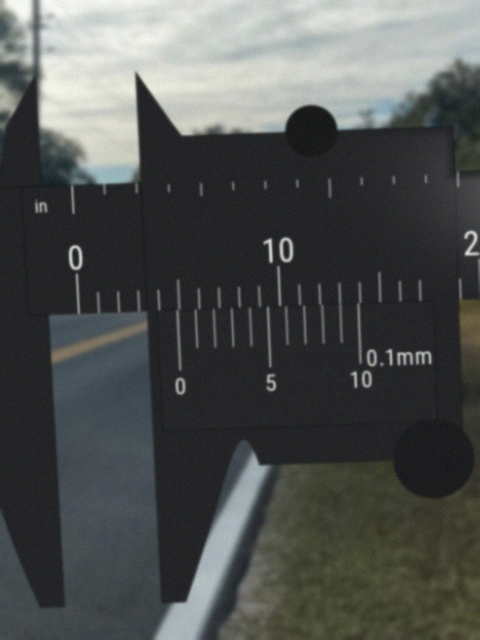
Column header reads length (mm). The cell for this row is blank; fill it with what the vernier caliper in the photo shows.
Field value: 4.9 mm
